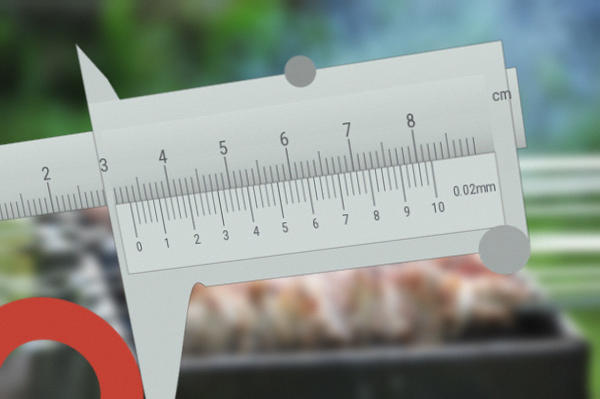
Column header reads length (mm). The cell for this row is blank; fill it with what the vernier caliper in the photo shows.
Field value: 33.2 mm
